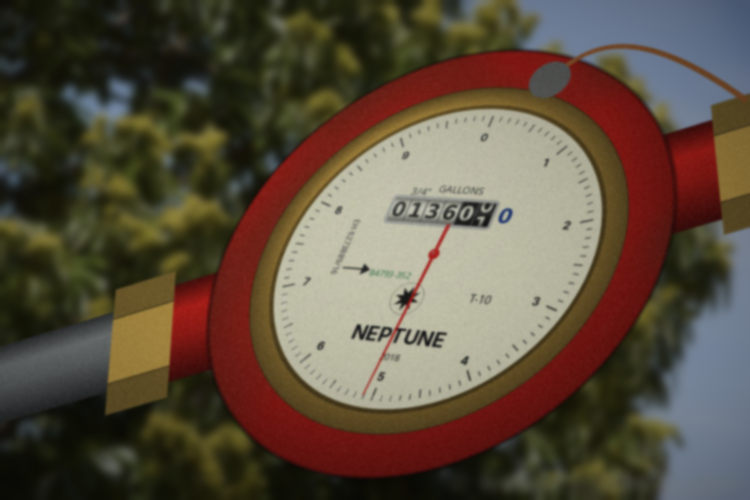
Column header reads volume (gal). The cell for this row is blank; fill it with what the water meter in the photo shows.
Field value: 136005.1 gal
